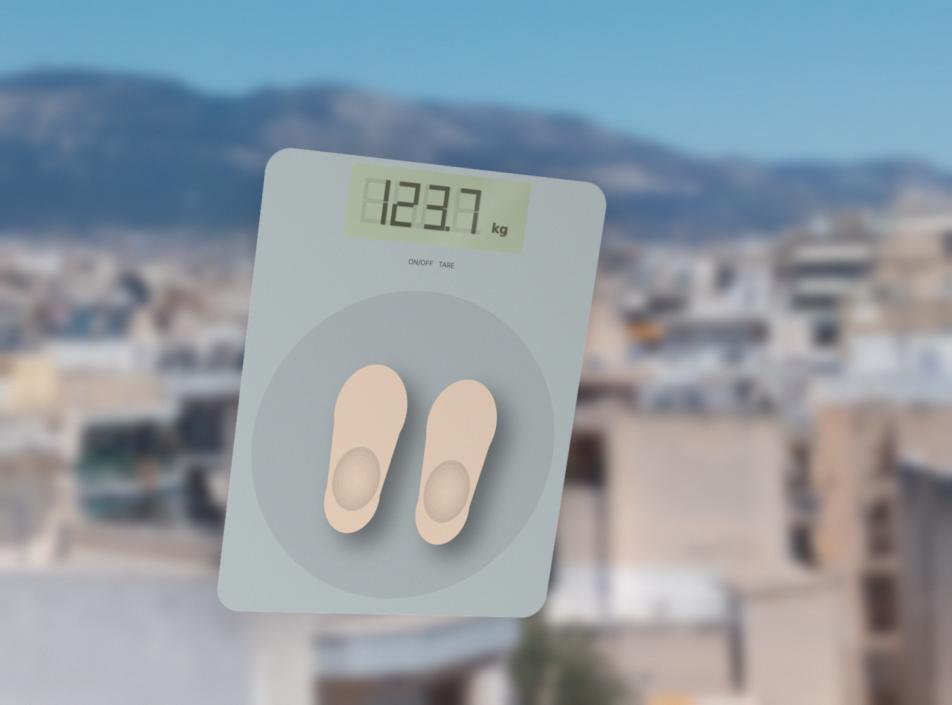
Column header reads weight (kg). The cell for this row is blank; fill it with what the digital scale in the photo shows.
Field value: 123.7 kg
